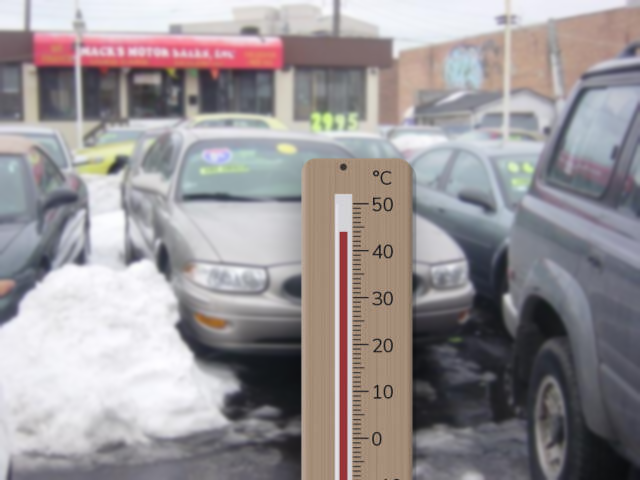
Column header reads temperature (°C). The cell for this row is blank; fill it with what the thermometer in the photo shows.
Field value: 44 °C
